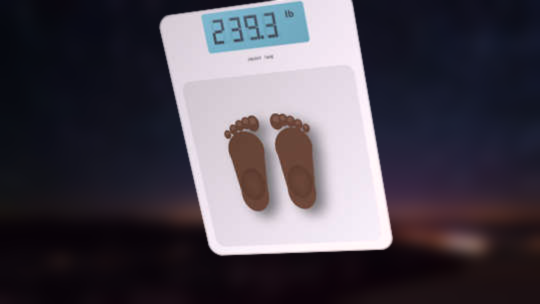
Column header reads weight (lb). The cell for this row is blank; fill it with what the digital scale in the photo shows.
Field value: 239.3 lb
